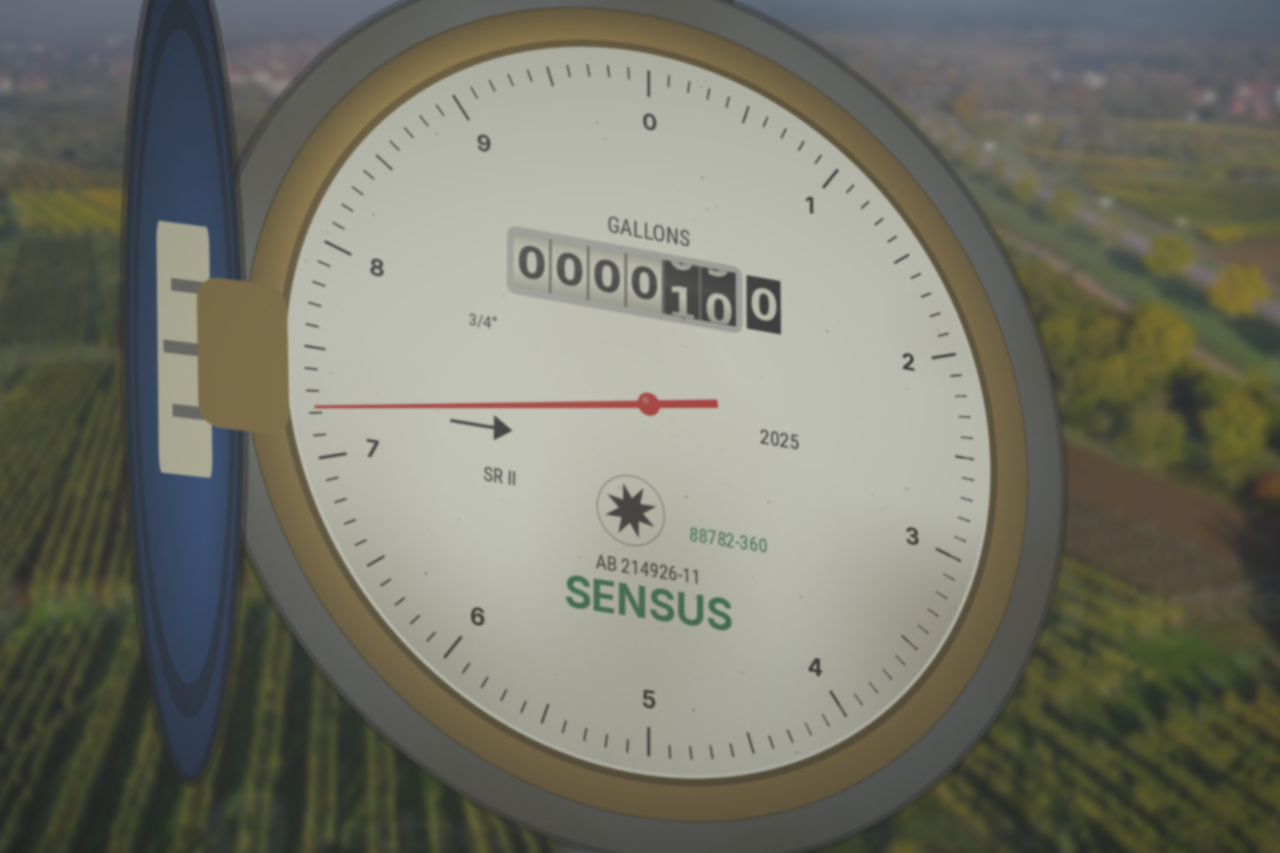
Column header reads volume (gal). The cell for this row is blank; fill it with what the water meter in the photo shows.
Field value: 97.2 gal
